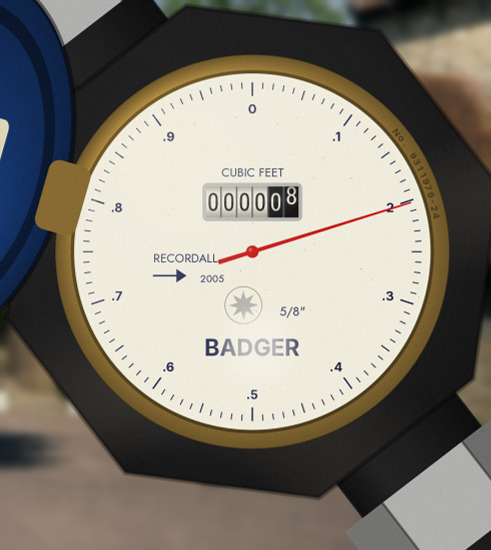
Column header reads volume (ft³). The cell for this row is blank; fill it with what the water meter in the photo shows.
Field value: 8.20 ft³
